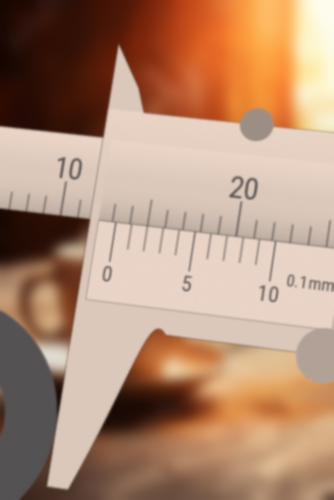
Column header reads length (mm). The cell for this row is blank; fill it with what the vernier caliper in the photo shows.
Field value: 13.2 mm
